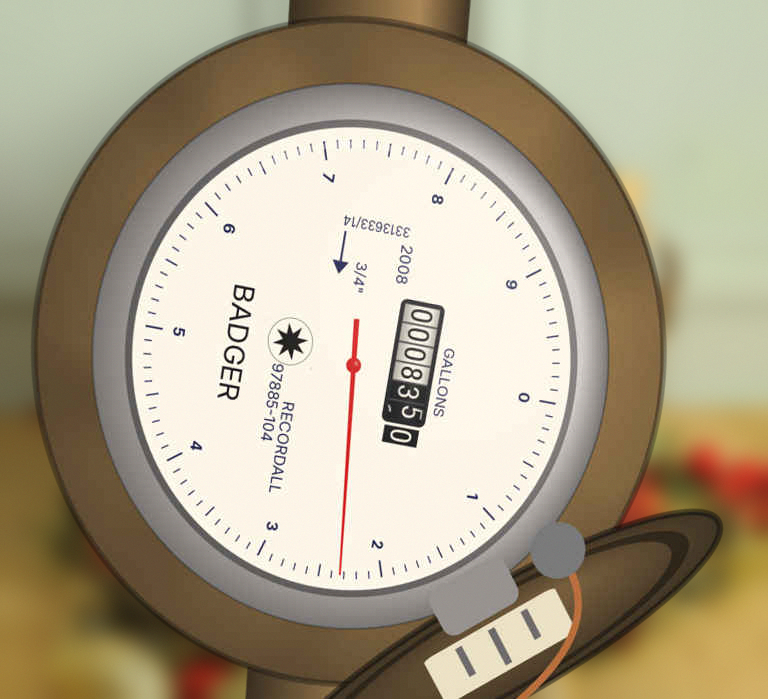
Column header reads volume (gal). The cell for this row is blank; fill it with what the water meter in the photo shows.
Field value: 8352.3 gal
